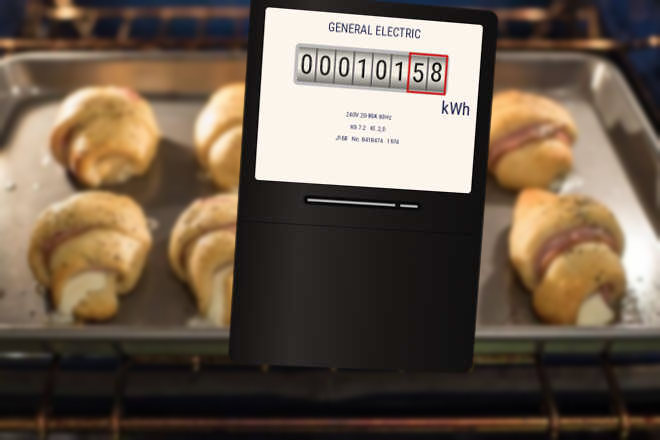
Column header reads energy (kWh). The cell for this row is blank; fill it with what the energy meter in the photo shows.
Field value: 101.58 kWh
